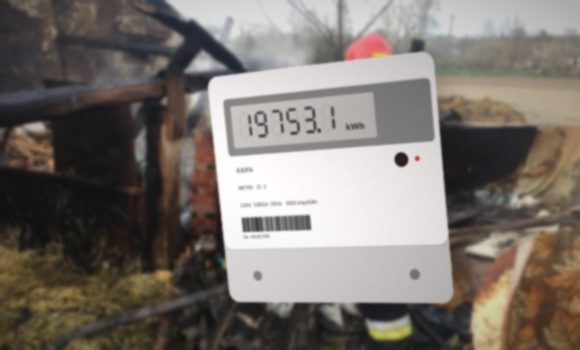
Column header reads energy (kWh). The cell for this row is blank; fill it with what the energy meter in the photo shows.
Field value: 19753.1 kWh
